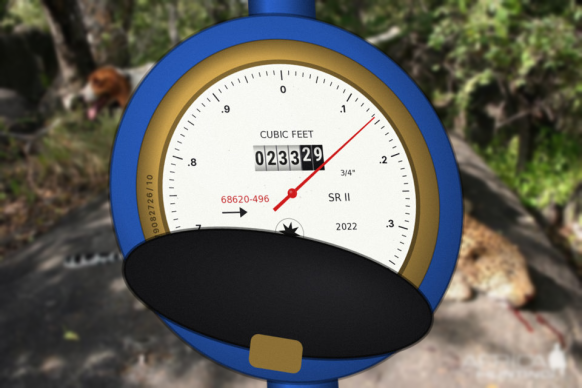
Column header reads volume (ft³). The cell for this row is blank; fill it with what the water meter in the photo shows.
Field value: 23329.14 ft³
